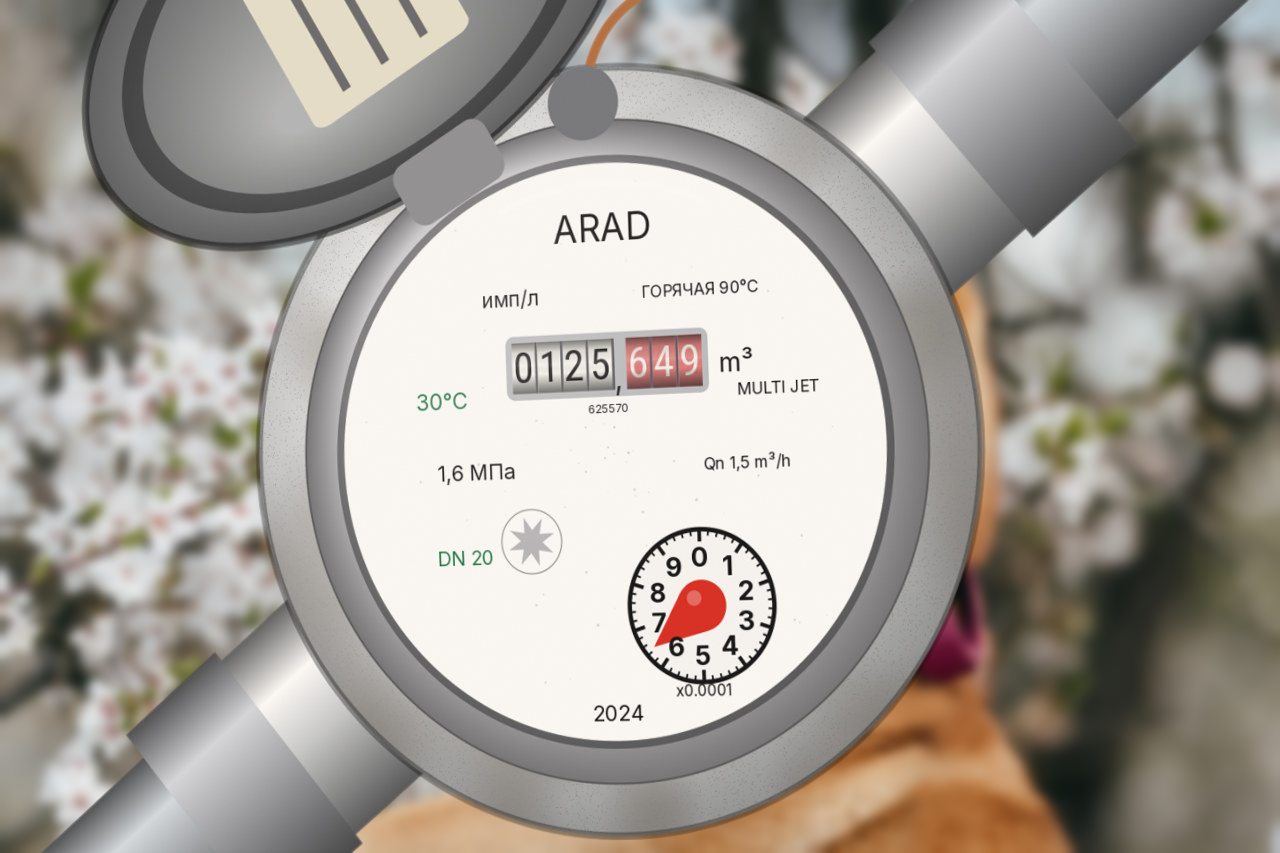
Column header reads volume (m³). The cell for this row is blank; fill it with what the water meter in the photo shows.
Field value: 125.6496 m³
